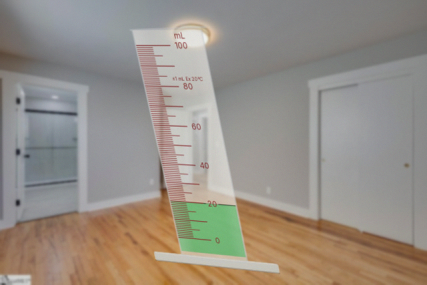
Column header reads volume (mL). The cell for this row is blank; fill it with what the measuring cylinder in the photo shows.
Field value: 20 mL
